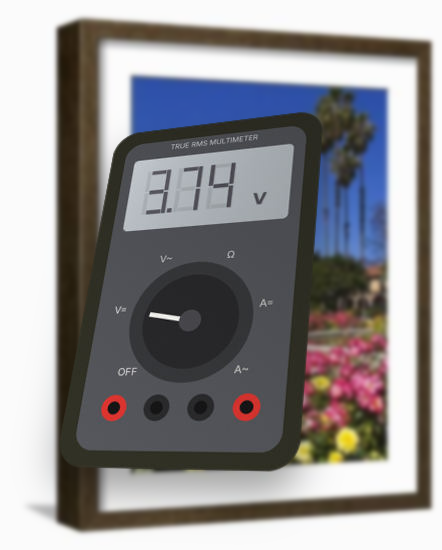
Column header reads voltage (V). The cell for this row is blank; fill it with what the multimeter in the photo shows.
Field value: 3.74 V
